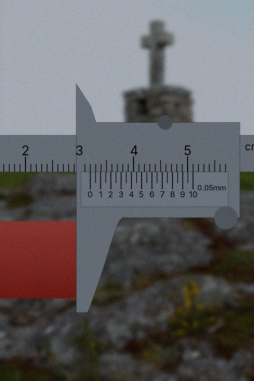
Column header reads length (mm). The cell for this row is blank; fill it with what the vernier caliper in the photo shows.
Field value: 32.0 mm
